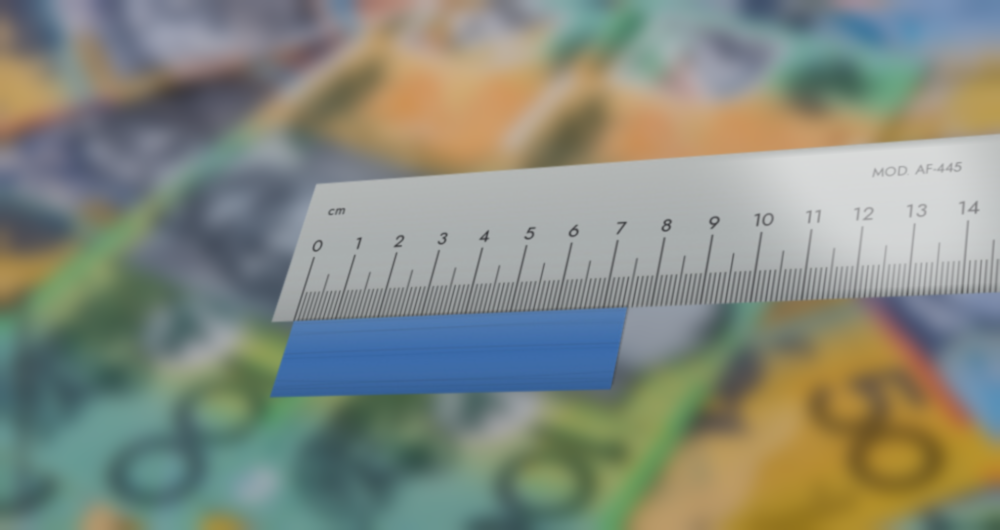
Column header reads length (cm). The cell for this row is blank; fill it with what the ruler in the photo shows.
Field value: 7.5 cm
